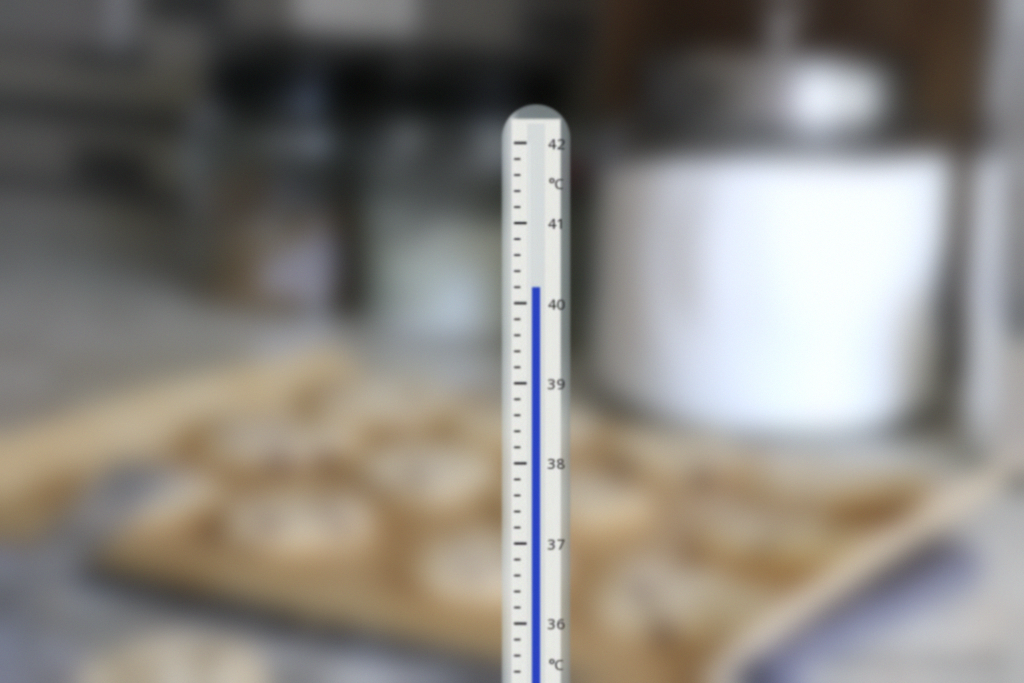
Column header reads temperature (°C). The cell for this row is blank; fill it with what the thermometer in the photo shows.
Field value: 40.2 °C
